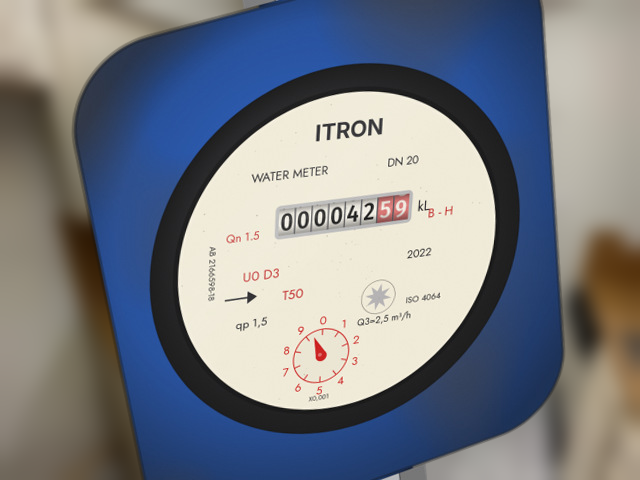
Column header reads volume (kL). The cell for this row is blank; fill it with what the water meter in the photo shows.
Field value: 42.589 kL
